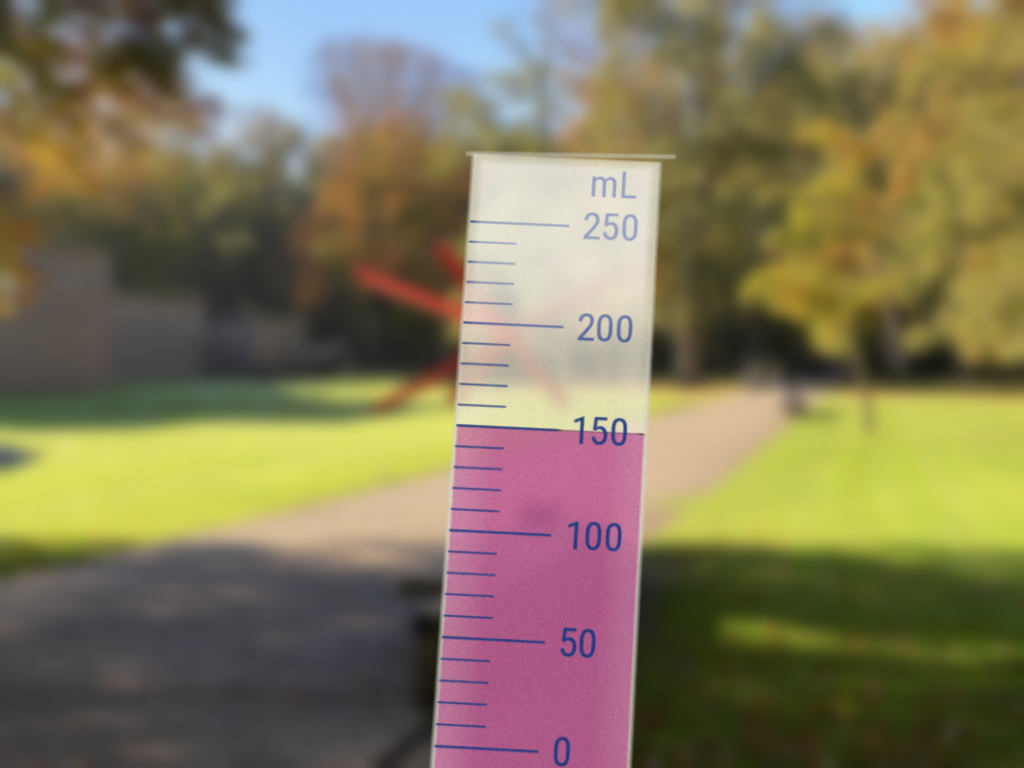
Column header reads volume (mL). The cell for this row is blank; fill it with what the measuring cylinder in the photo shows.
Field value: 150 mL
